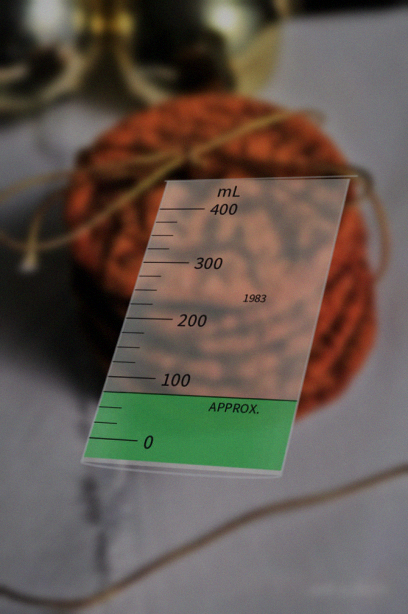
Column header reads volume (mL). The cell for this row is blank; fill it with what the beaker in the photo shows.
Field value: 75 mL
